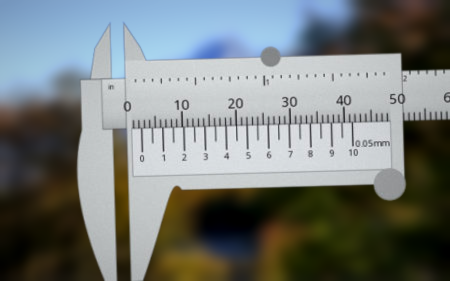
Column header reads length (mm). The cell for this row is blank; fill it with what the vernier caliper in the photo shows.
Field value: 2.5 mm
